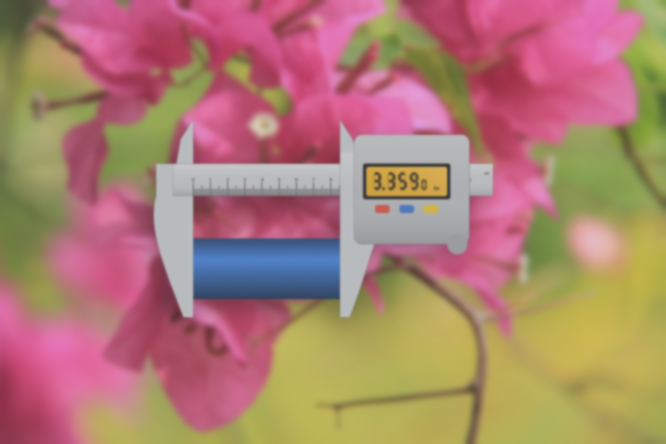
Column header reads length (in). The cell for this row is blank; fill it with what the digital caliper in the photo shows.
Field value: 3.3590 in
